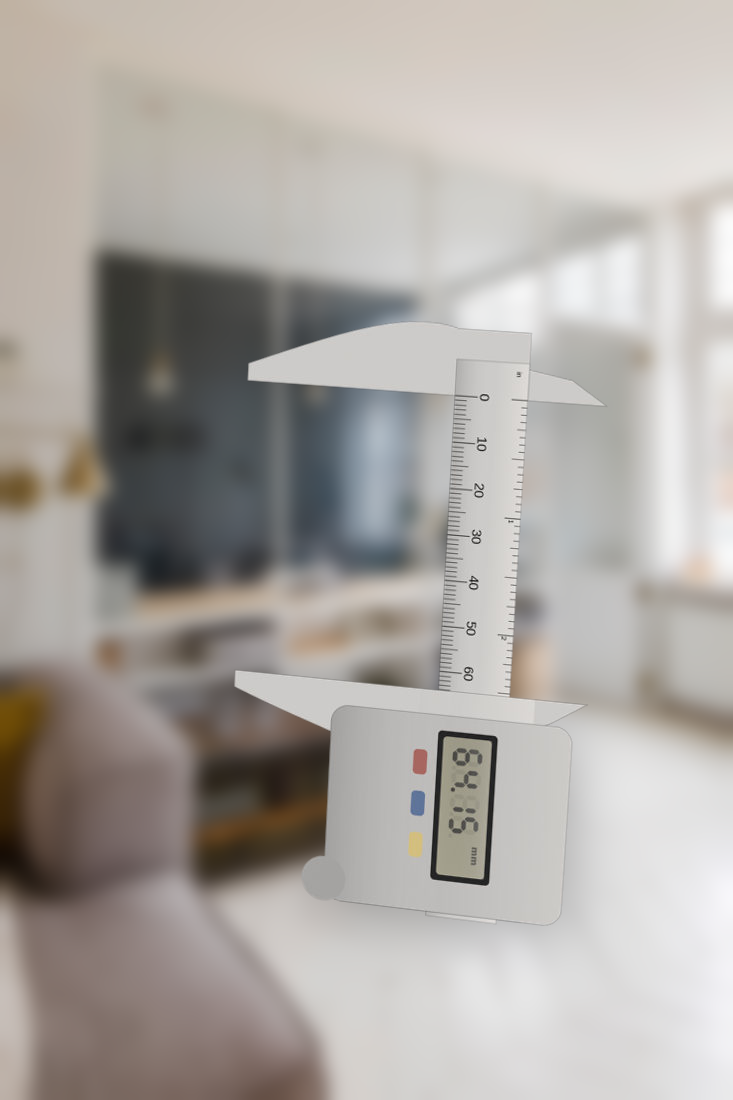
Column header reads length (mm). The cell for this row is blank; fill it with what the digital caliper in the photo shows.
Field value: 64.15 mm
